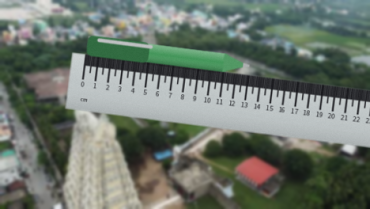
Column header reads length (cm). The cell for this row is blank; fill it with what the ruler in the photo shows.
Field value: 13 cm
